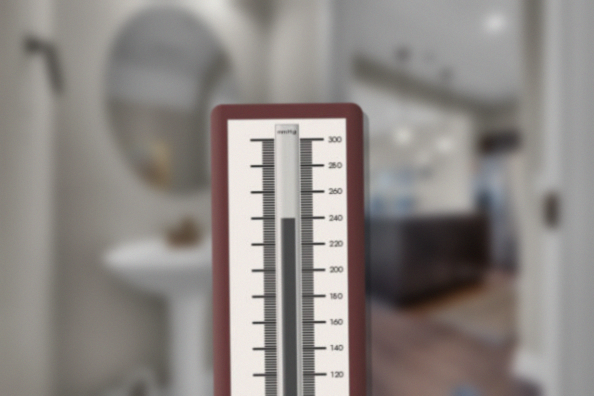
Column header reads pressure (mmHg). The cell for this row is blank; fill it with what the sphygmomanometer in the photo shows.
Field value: 240 mmHg
